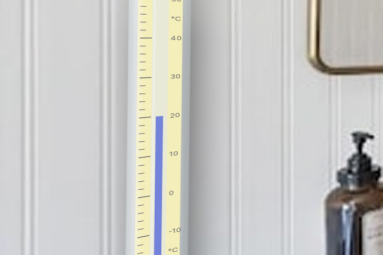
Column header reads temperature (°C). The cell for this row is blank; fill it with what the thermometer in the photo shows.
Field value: 20 °C
